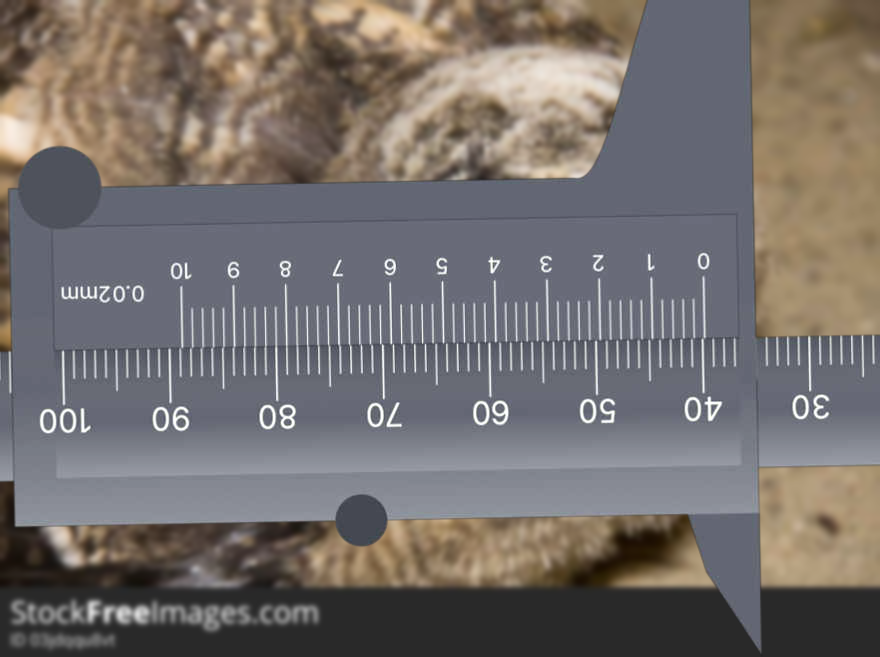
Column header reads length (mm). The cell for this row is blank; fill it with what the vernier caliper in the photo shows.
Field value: 39.8 mm
